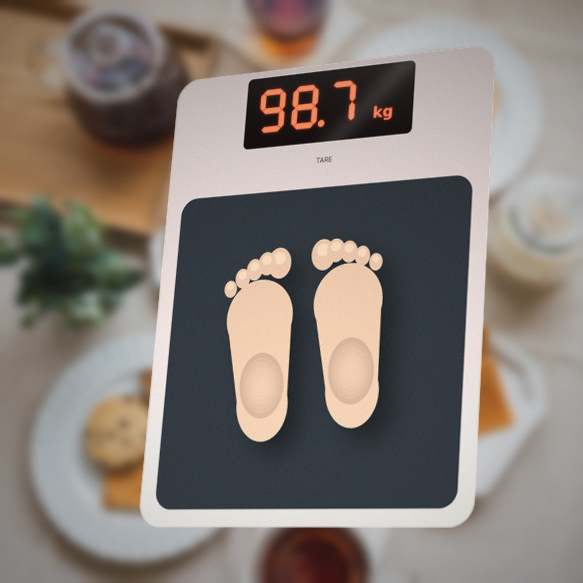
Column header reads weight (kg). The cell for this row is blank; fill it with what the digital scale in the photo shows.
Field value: 98.7 kg
